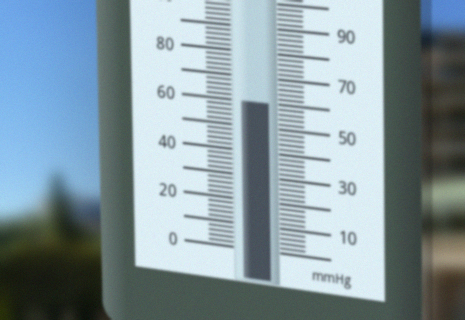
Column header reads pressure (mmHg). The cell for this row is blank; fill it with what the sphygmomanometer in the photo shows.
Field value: 60 mmHg
